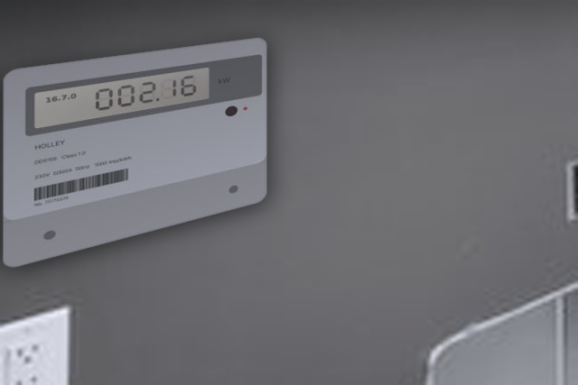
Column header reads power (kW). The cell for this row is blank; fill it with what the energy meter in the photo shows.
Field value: 2.16 kW
